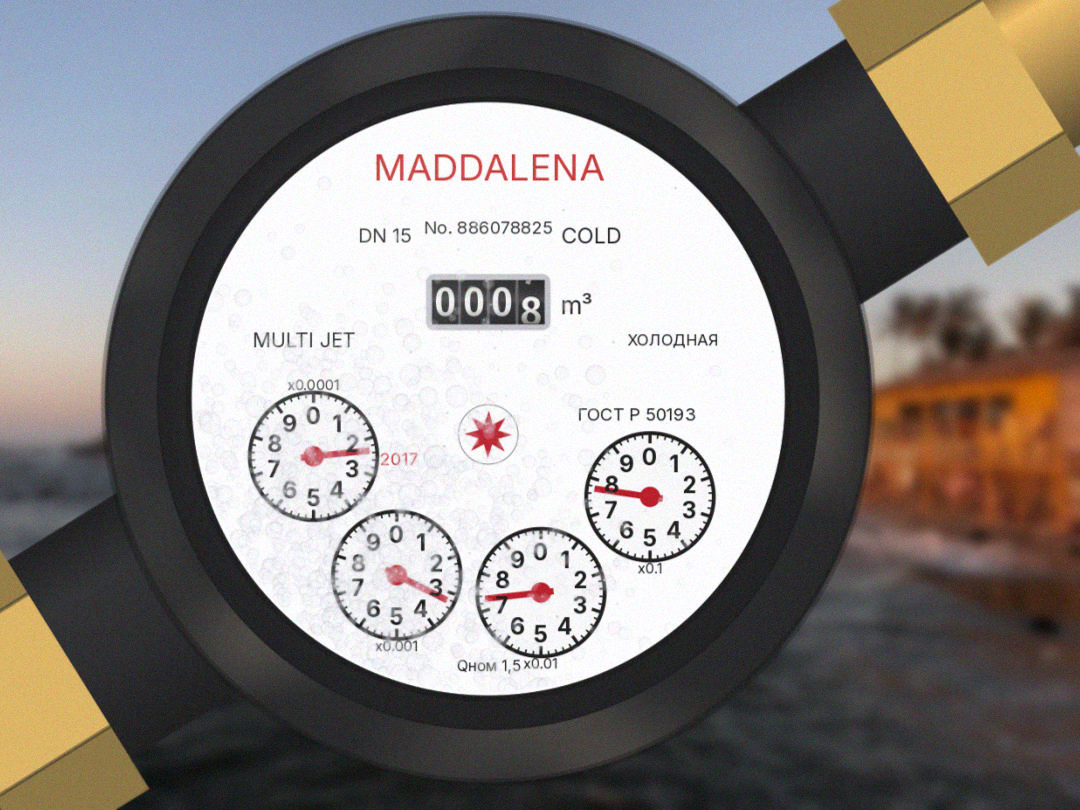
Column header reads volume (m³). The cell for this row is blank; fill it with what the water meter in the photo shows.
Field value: 7.7732 m³
